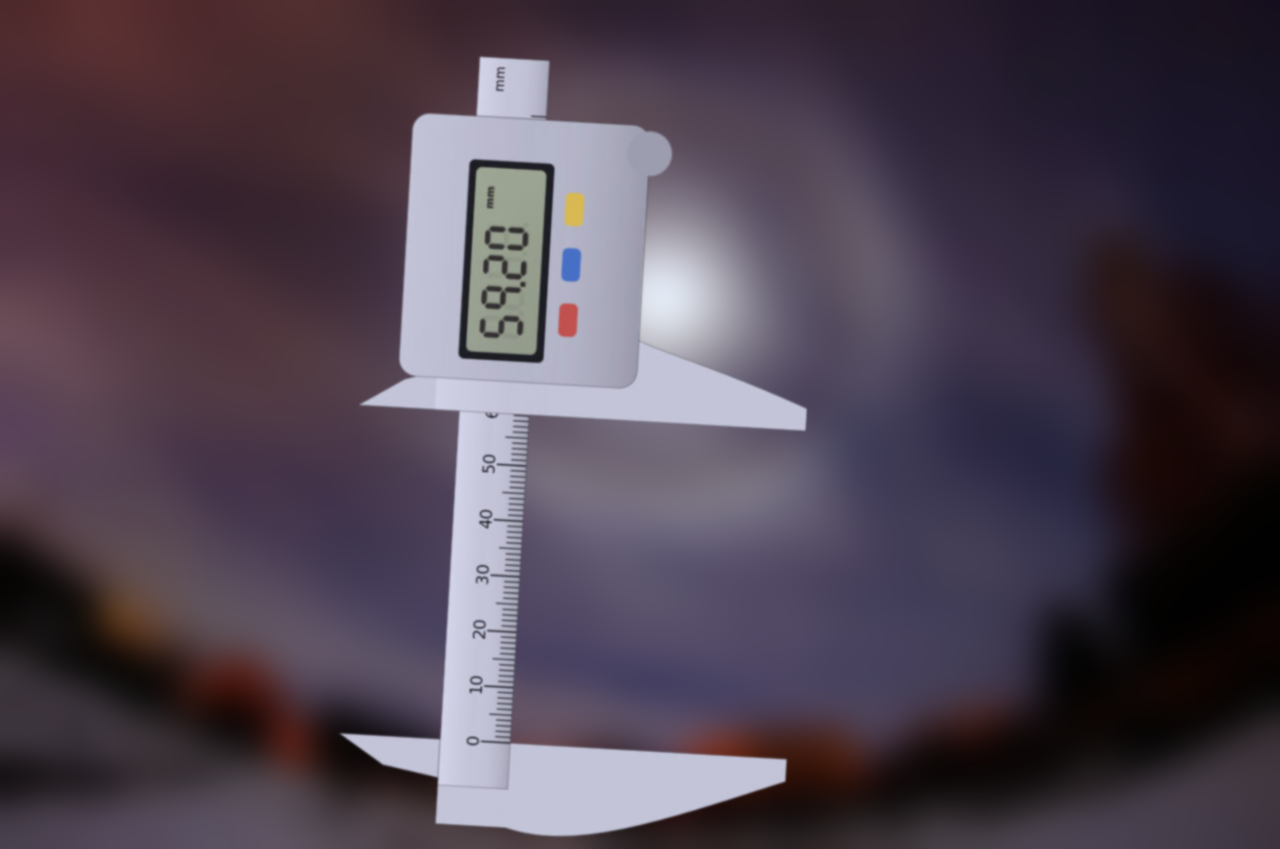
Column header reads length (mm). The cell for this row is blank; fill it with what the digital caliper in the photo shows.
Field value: 59.20 mm
